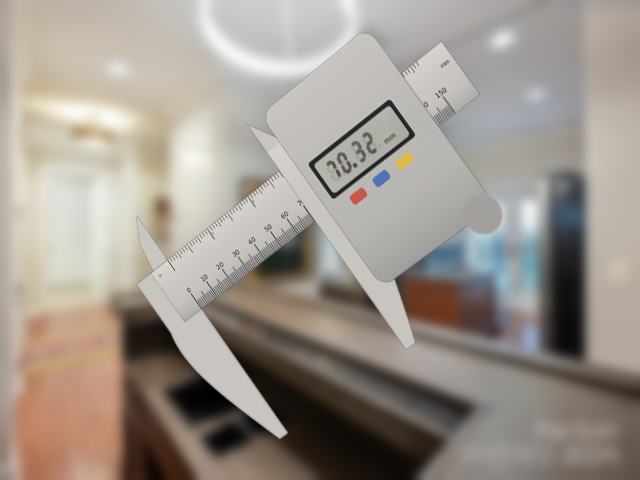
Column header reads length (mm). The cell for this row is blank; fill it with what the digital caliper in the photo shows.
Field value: 70.32 mm
